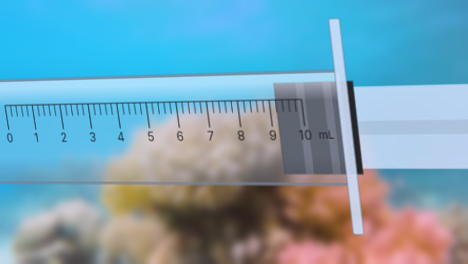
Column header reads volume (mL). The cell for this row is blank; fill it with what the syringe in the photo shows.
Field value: 9.2 mL
